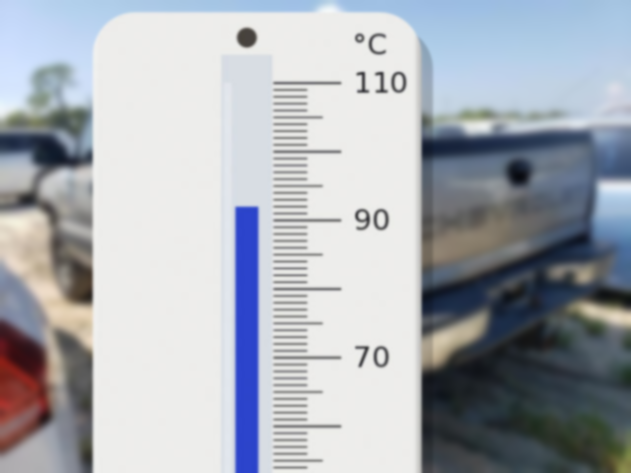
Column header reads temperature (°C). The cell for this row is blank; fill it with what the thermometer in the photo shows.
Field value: 92 °C
